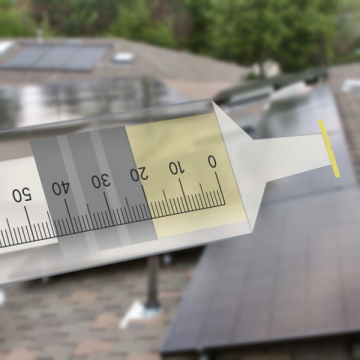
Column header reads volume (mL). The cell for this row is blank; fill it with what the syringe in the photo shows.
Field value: 20 mL
